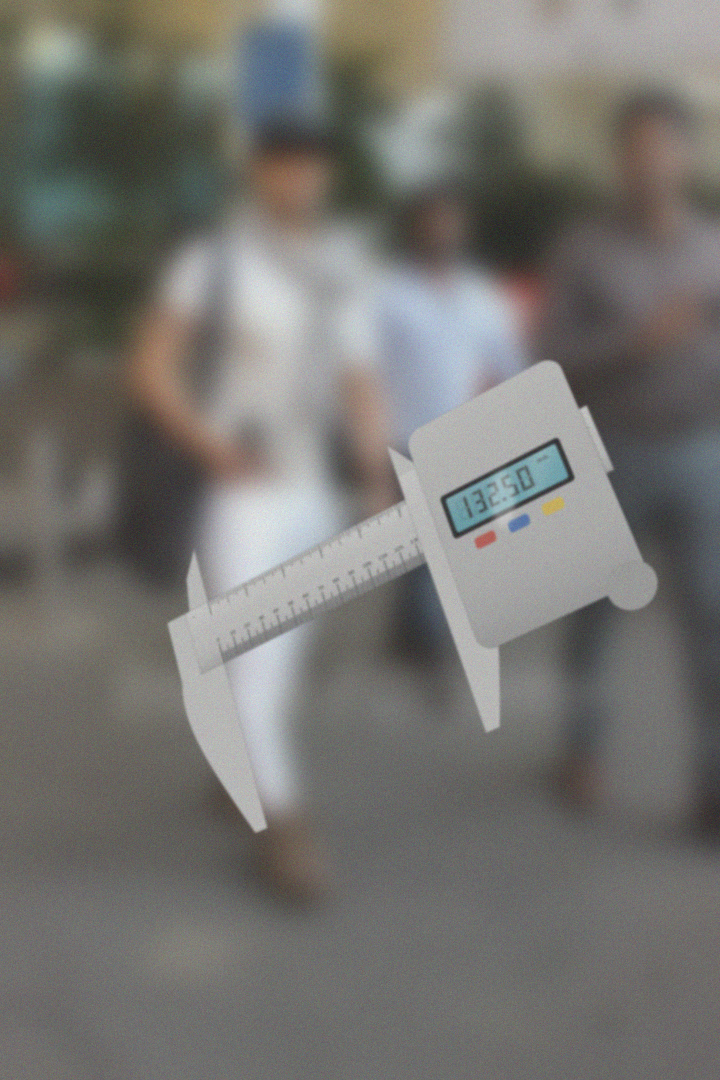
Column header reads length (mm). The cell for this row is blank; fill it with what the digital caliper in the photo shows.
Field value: 132.50 mm
